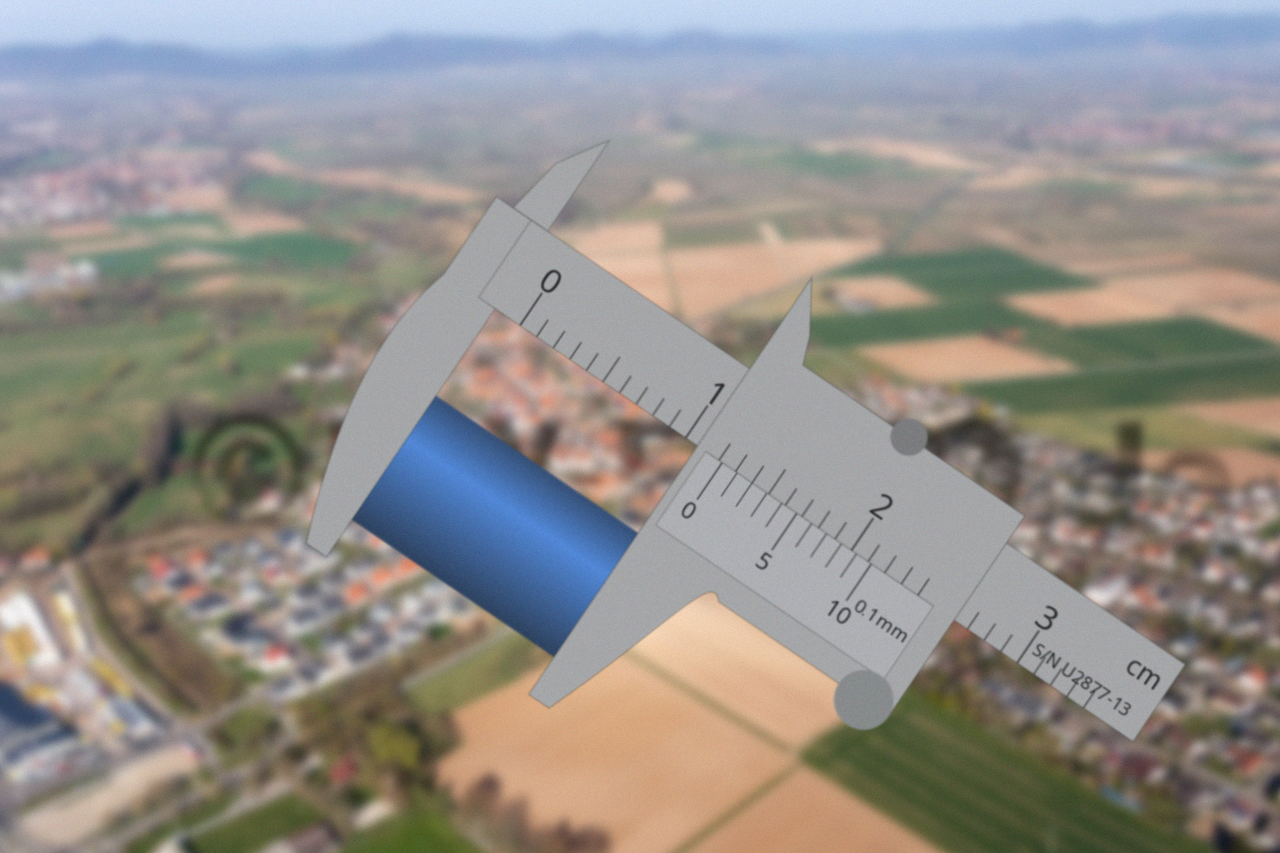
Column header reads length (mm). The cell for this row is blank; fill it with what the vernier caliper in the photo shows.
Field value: 12.2 mm
